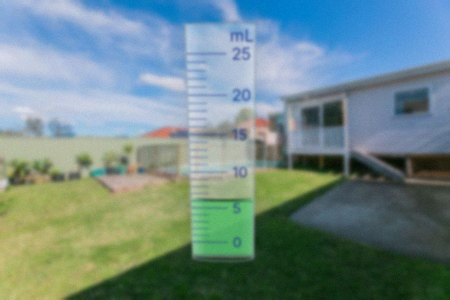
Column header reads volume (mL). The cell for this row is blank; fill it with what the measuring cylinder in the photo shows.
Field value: 6 mL
